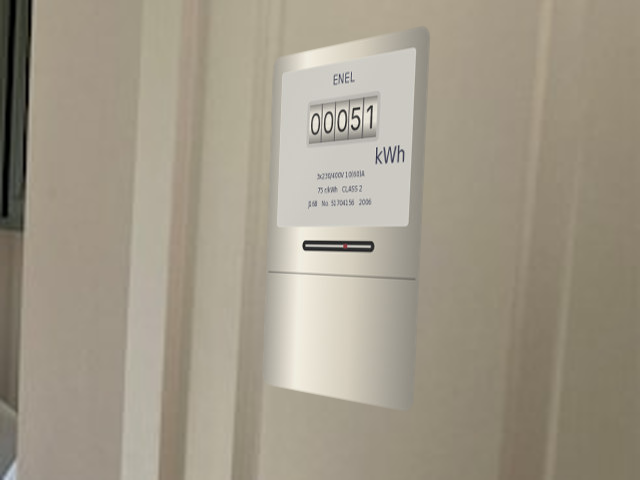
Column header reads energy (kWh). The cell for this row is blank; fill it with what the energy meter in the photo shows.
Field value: 51 kWh
